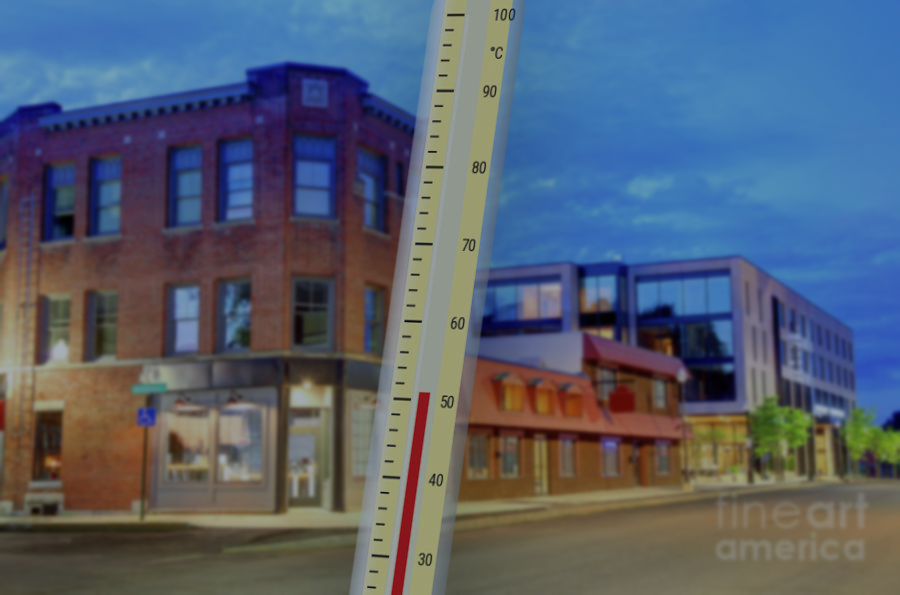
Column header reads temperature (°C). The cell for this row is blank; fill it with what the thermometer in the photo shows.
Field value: 51 °C
